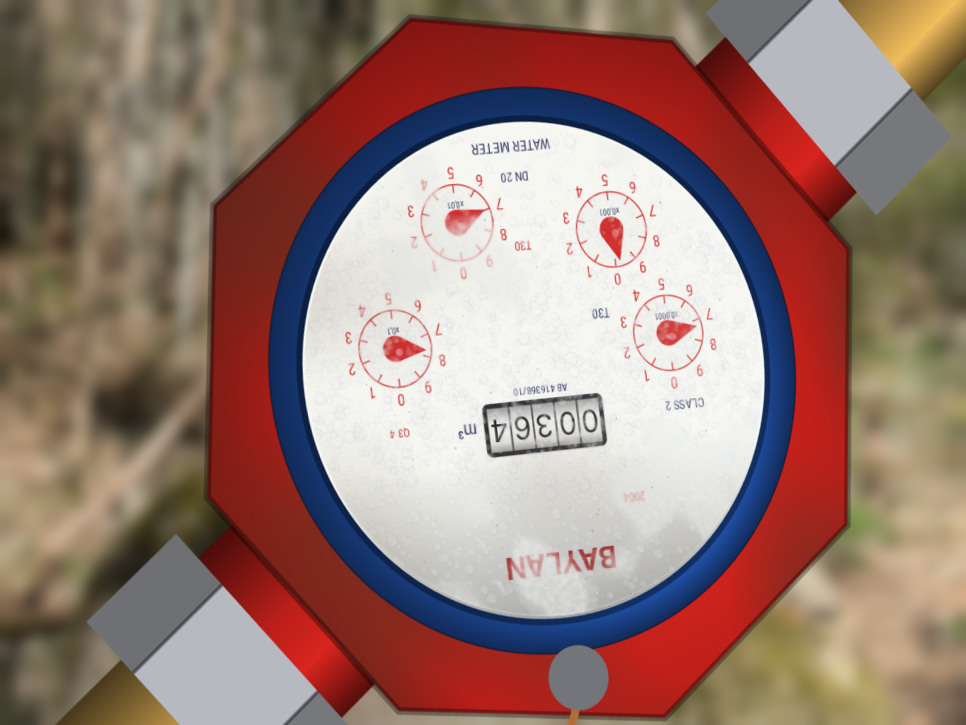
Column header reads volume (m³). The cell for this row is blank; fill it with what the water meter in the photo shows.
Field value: 364.7697 m³
